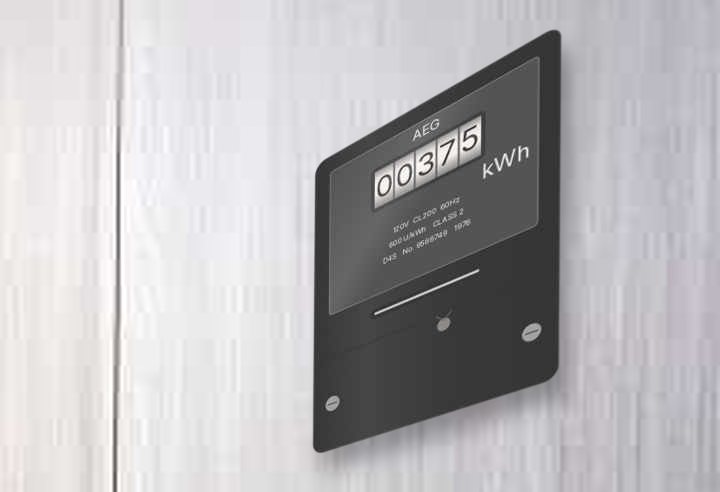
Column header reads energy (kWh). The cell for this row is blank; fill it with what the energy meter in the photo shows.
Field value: 375 kWh
